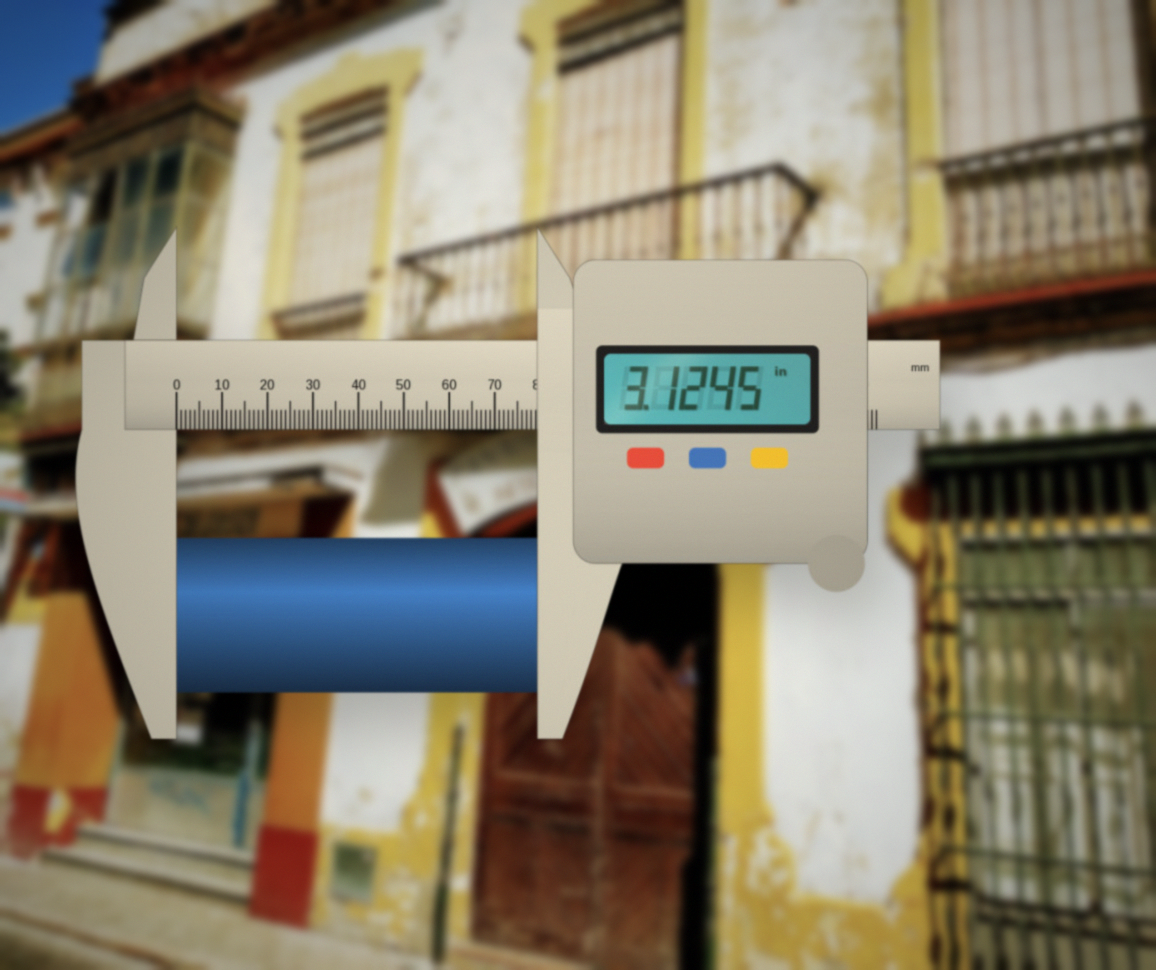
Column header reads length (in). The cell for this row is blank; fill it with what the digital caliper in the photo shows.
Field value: 3.1245 in
